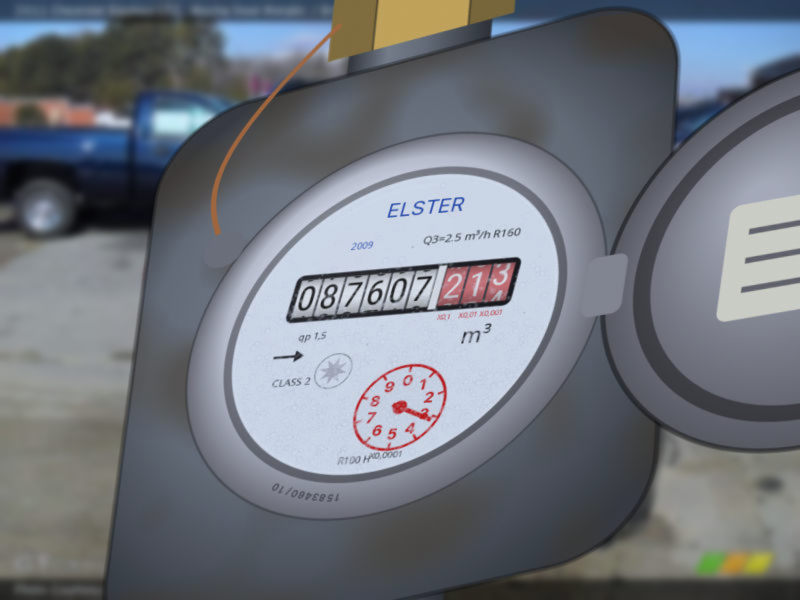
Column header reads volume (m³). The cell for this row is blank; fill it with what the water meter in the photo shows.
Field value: 87607.2133 m³
